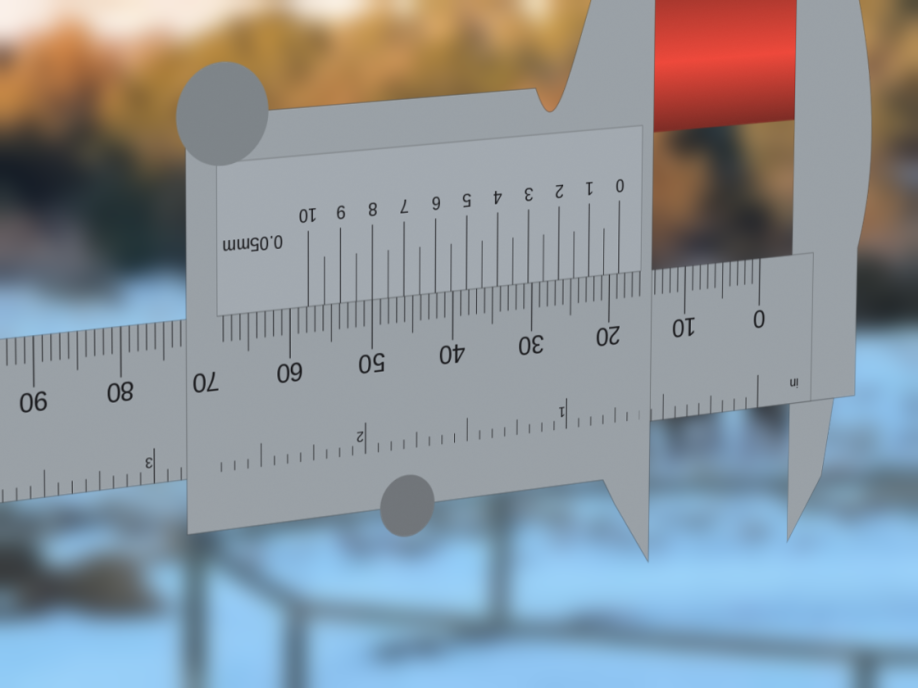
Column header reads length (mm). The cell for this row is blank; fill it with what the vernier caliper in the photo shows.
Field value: 18.8 mm
